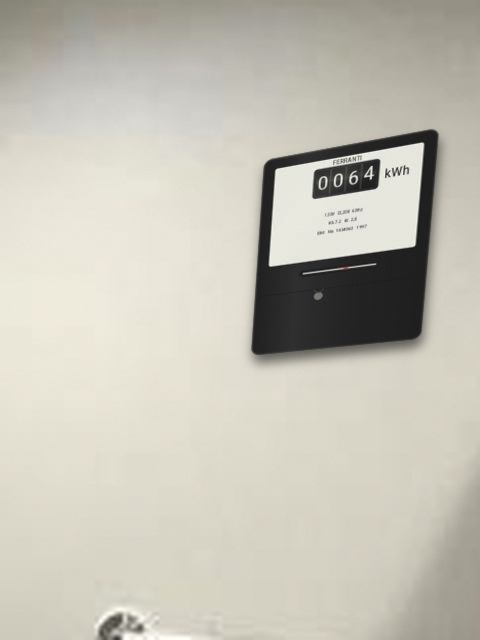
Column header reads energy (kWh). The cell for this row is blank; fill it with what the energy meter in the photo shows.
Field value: 64 kWh
